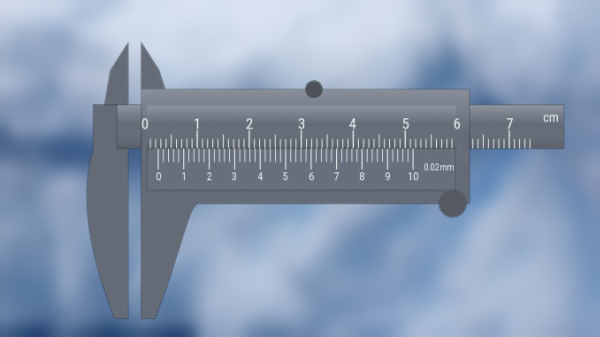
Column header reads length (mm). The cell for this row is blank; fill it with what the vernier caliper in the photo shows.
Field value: 2.5 mm
